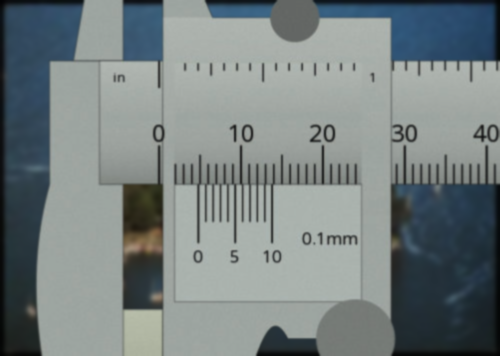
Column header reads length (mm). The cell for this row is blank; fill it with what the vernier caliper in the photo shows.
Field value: 4.8 mm
